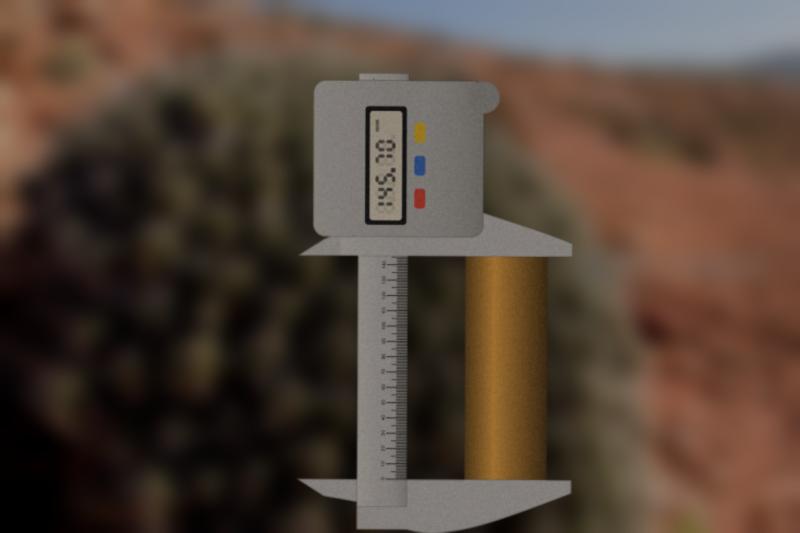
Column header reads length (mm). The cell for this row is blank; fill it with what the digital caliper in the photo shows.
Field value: 145.70 mm
